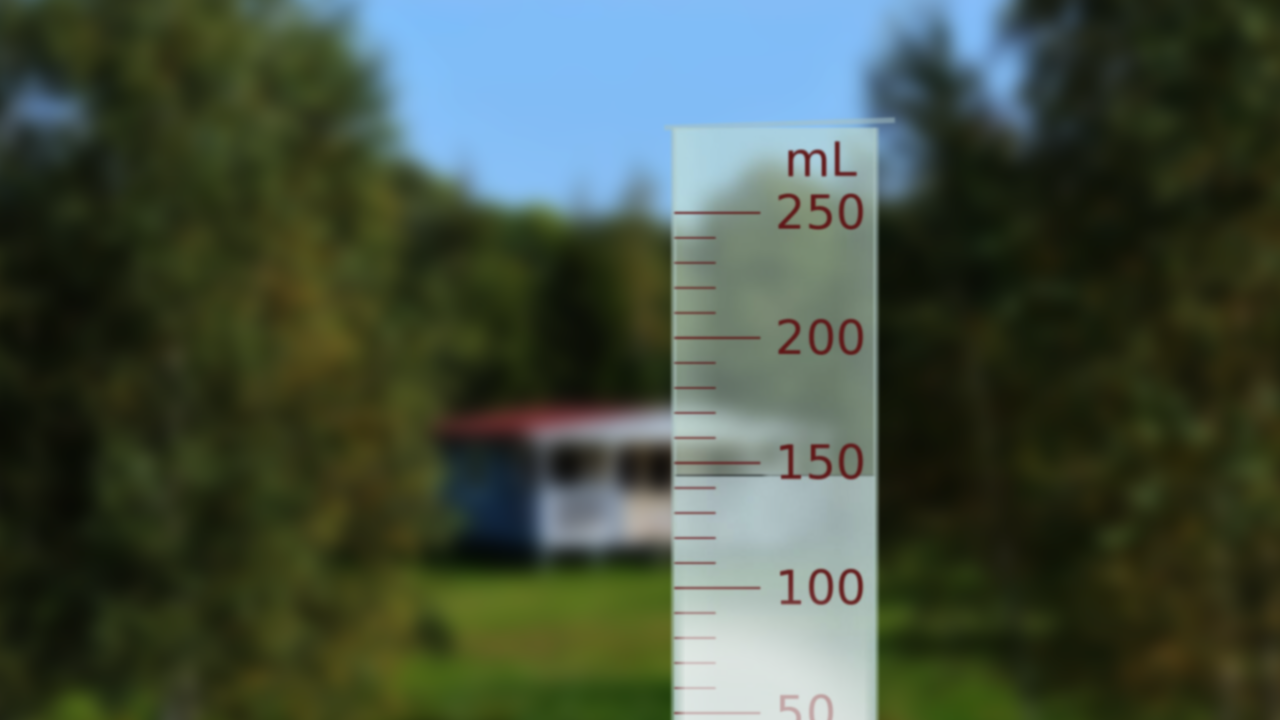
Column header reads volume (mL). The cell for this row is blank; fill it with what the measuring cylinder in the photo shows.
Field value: 145 mL
